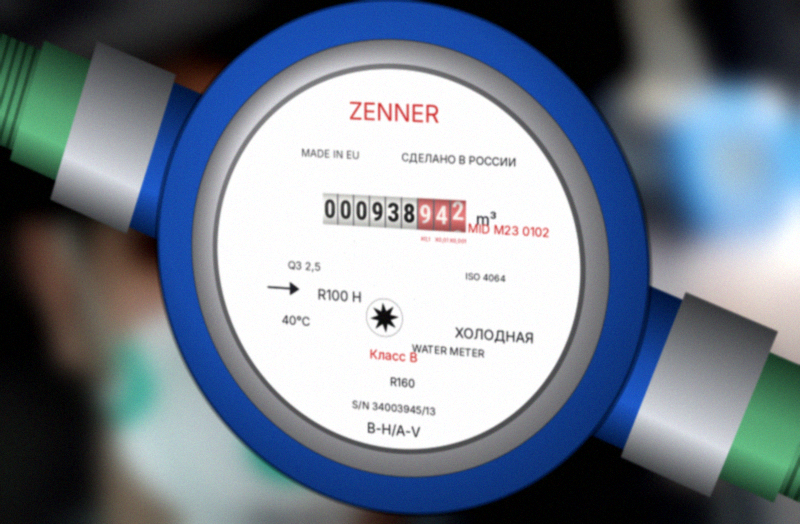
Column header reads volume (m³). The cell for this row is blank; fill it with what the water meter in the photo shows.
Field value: 938.942 m³
